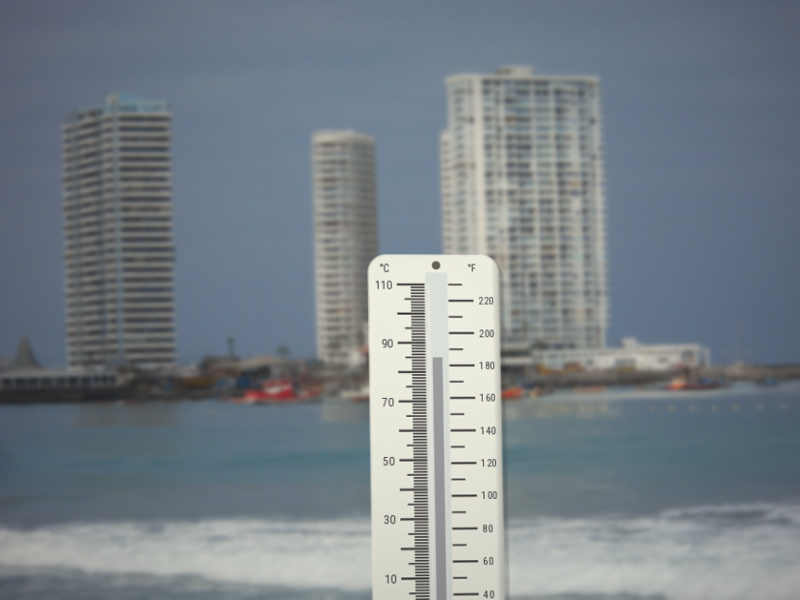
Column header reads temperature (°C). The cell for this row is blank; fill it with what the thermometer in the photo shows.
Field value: 85 °C
